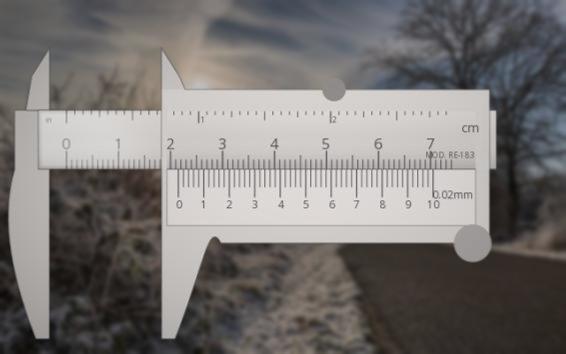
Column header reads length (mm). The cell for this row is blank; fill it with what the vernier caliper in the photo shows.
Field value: 21.5 mm
